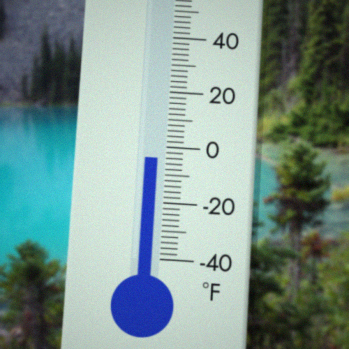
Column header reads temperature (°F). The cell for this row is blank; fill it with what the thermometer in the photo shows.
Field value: -4 °F
